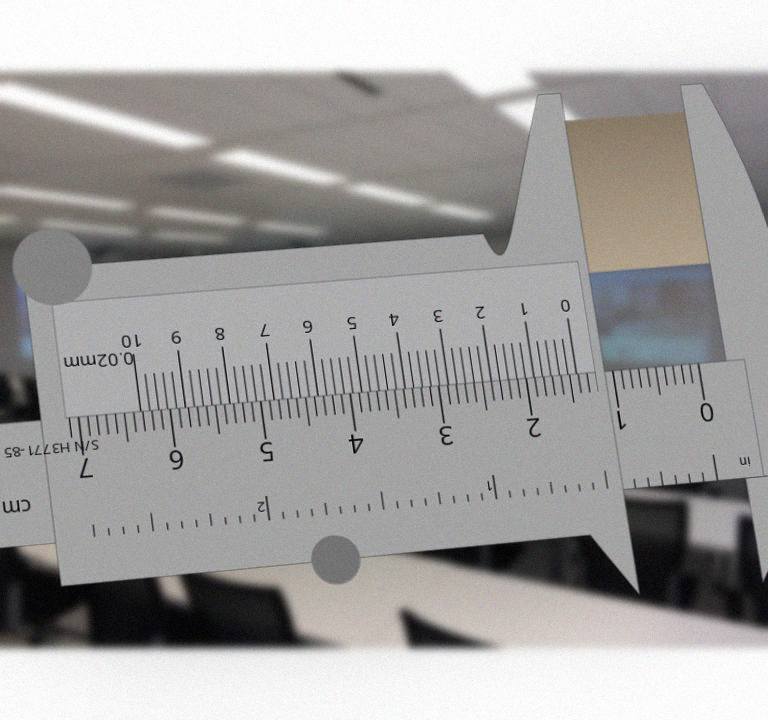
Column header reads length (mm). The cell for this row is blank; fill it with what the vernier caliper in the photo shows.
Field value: 14.2 mm
